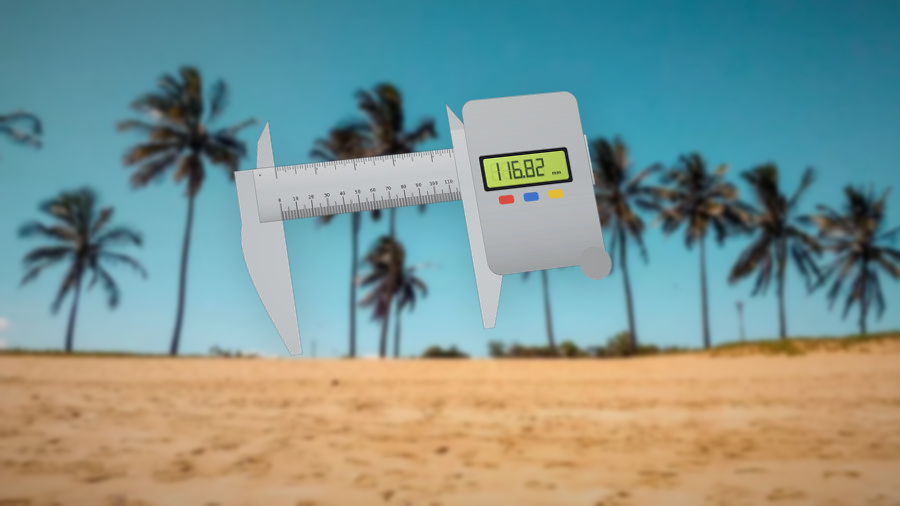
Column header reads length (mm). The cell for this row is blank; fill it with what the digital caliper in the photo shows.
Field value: 116.82 mm
